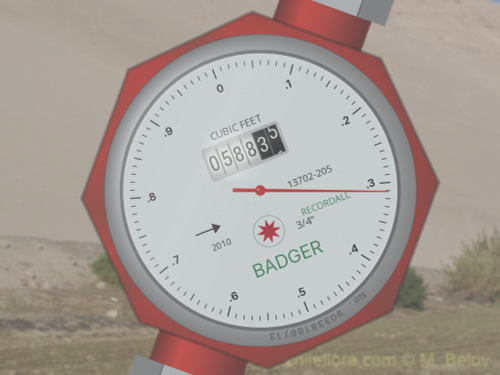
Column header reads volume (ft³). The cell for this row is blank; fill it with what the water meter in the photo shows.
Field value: 58835.31 ft³
